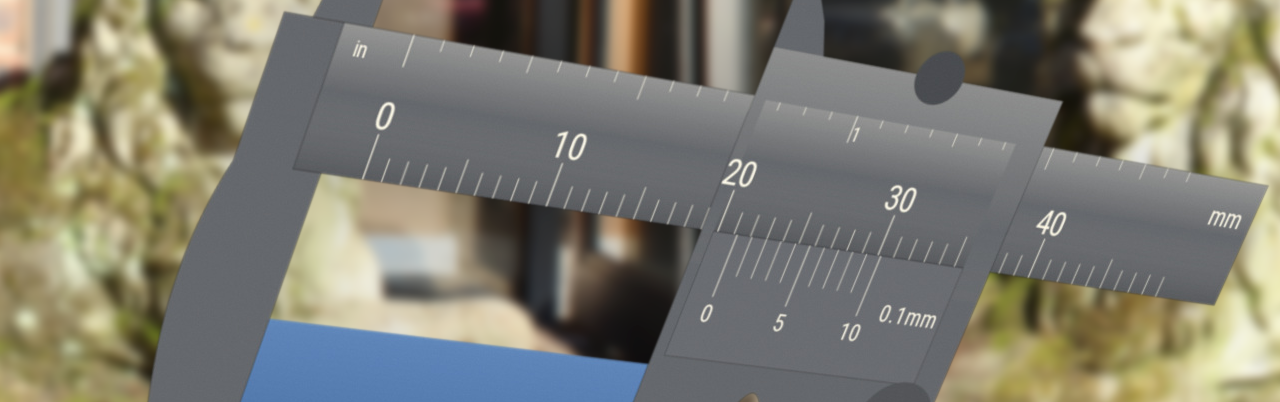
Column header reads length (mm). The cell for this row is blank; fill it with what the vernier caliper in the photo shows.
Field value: 21.2 mm
